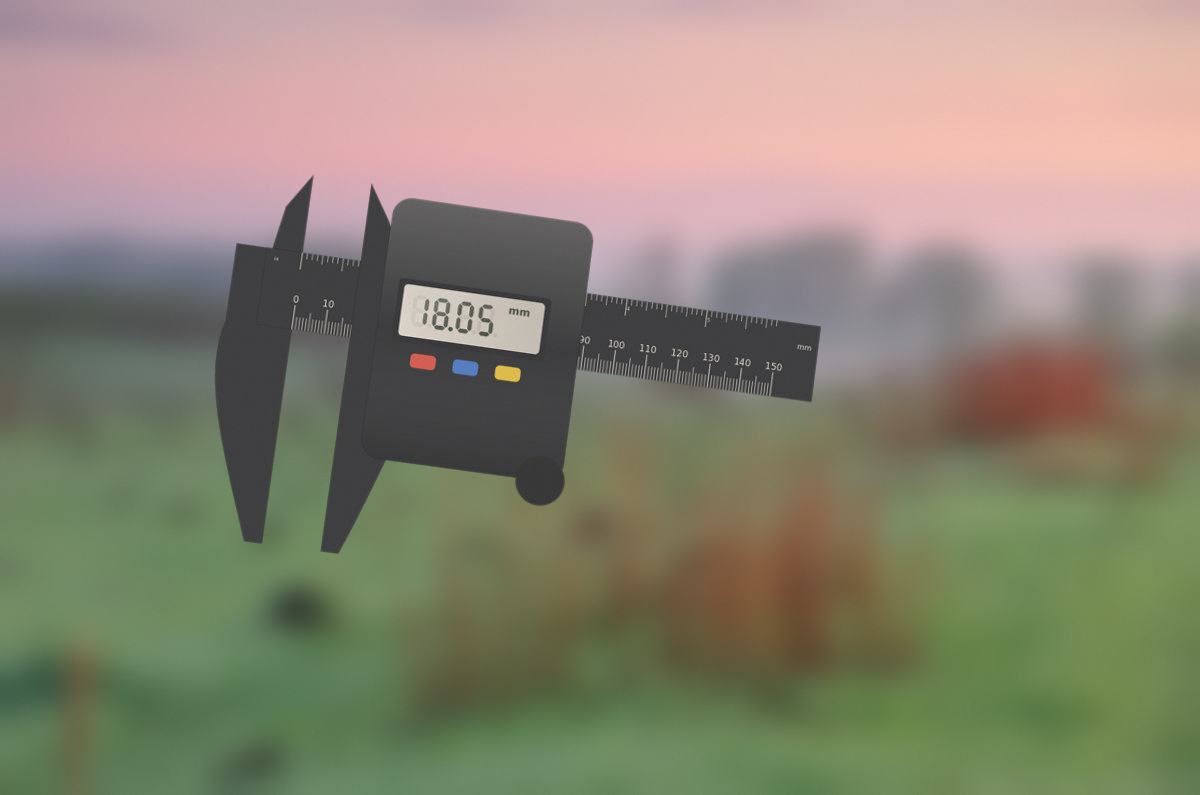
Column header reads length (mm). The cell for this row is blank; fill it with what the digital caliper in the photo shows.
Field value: 18.05 mm
